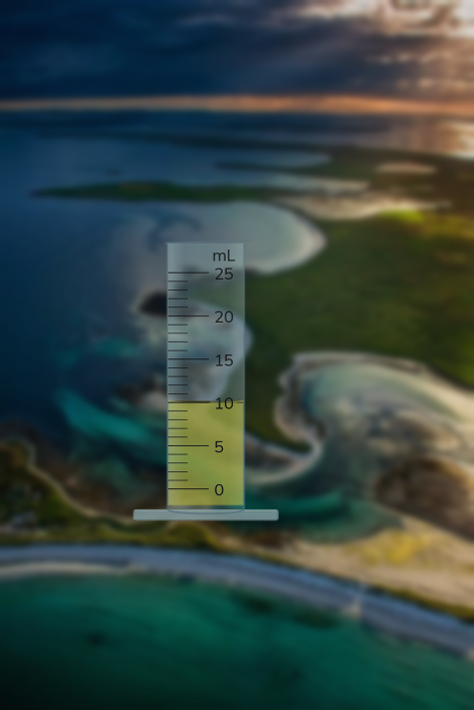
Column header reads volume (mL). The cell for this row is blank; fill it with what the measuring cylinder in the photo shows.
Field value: 10 mL
